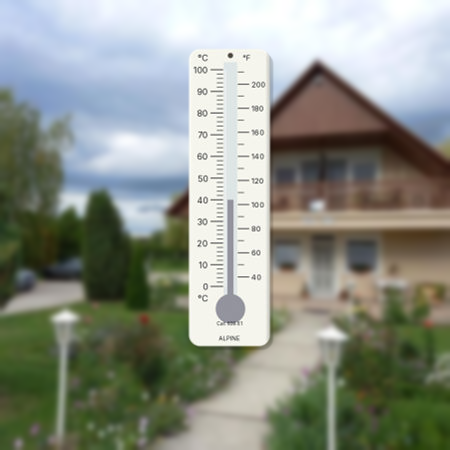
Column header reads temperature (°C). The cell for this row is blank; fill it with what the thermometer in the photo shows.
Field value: 40 °C
